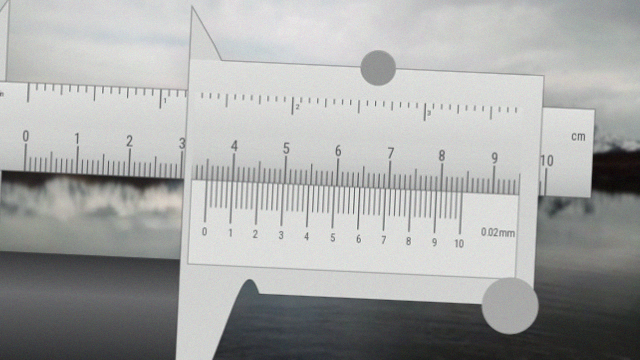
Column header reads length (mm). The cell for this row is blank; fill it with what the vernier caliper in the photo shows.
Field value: 35.0 mm
